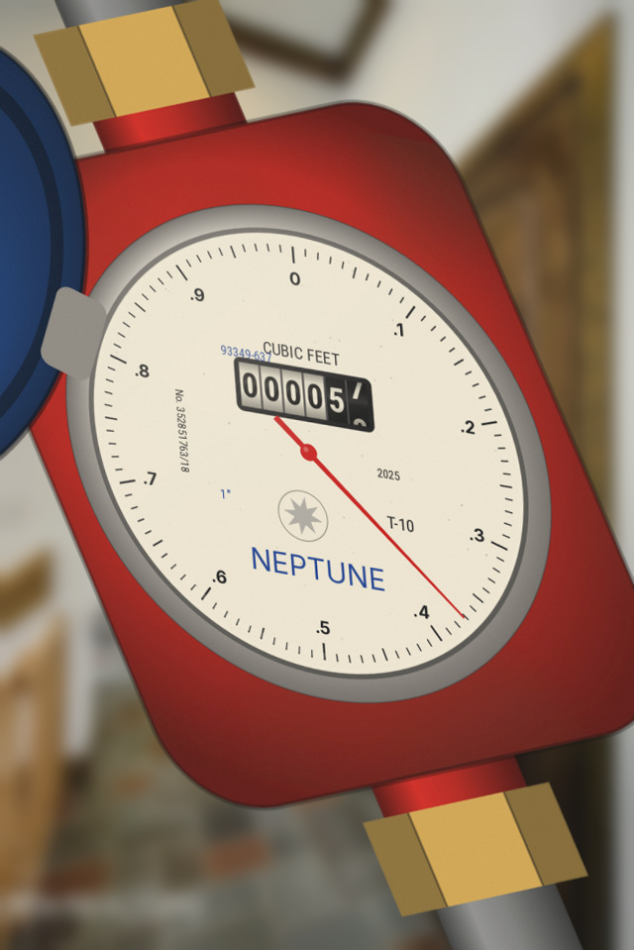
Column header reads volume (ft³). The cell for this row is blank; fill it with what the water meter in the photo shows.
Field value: 57.37 ft³
